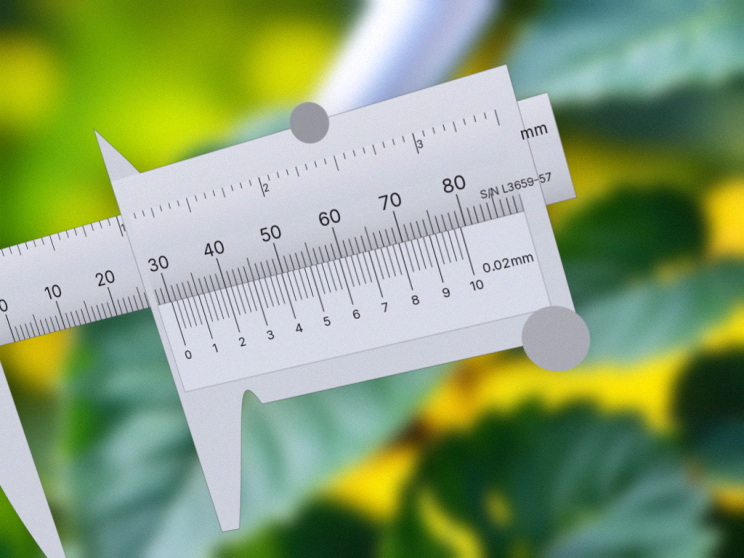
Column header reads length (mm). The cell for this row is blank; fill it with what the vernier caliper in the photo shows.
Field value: 30.2 mm
